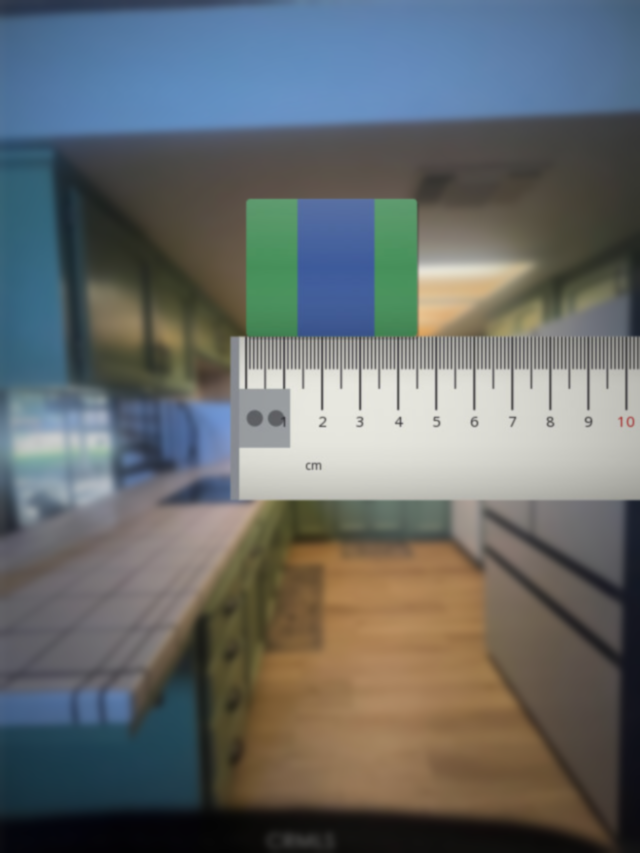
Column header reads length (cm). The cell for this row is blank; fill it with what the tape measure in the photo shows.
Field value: 4.5 cm
